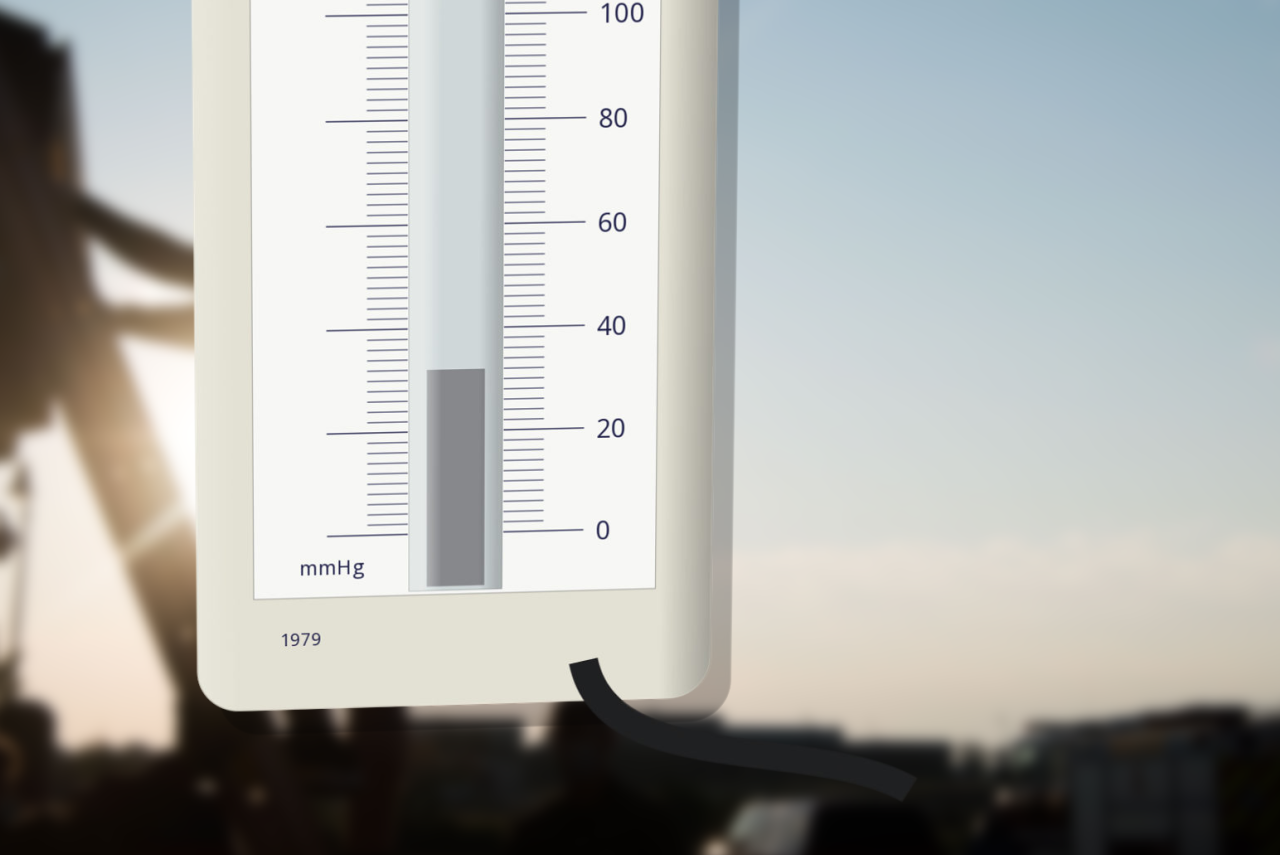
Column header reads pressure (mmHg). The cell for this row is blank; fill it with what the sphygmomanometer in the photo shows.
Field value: 32 mmHg
